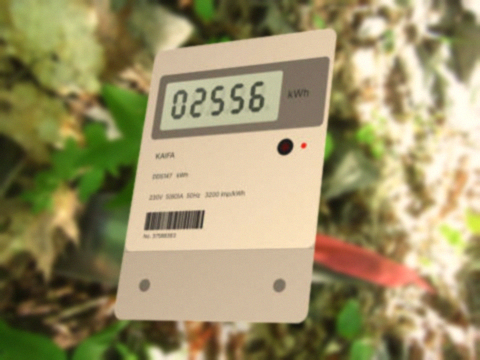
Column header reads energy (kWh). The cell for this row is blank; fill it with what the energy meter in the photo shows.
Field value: 2556 kWh
